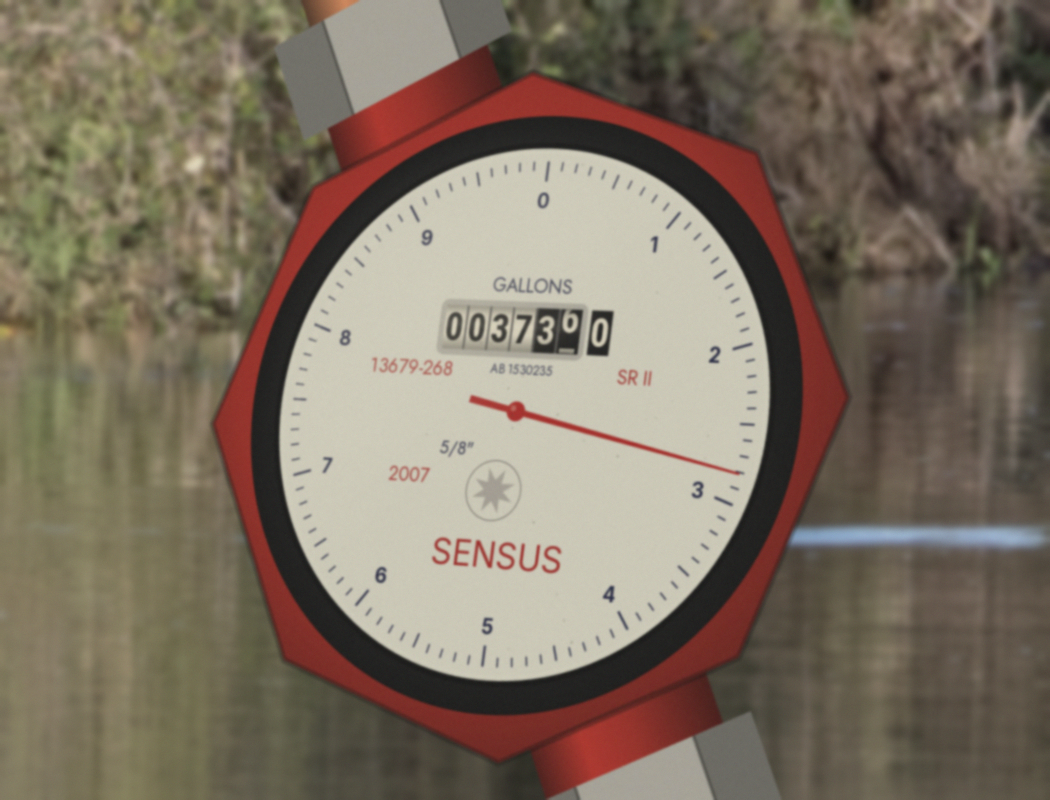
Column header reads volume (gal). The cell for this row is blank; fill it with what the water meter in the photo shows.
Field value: 37362.8 gal
